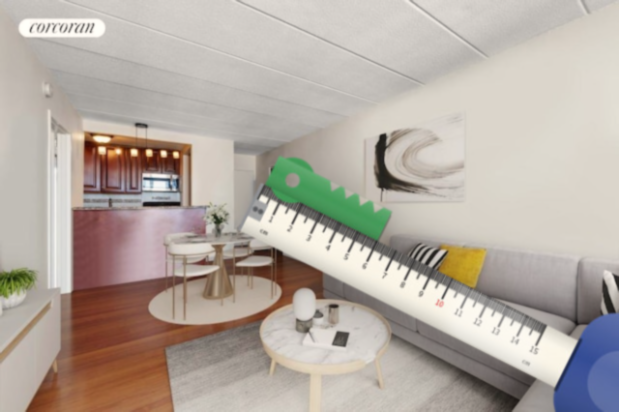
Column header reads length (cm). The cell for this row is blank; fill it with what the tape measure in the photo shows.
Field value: 6 cm
